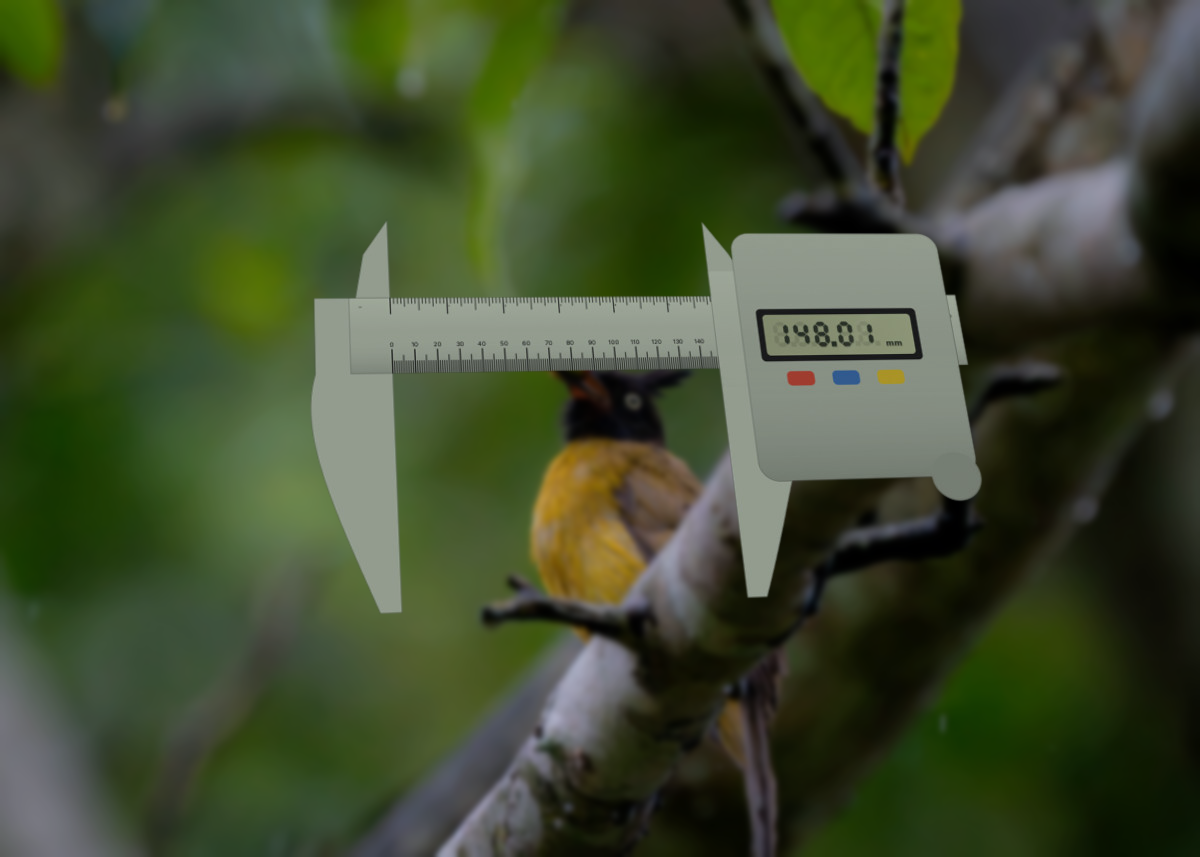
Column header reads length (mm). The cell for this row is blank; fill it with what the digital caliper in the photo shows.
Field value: 148.01 mm
